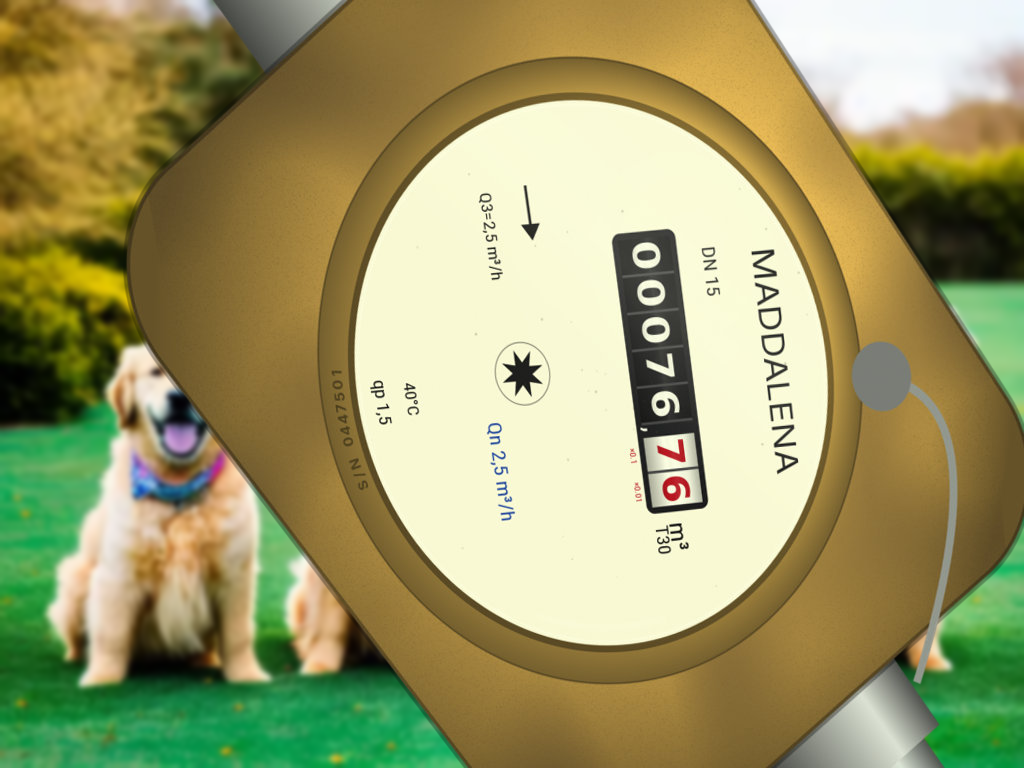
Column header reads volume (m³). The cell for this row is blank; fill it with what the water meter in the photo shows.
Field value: 76.76 m³
